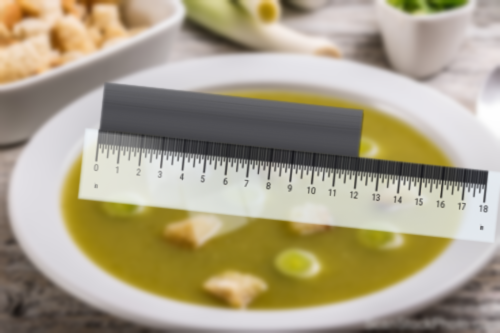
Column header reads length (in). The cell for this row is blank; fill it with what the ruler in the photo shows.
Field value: 12 in
